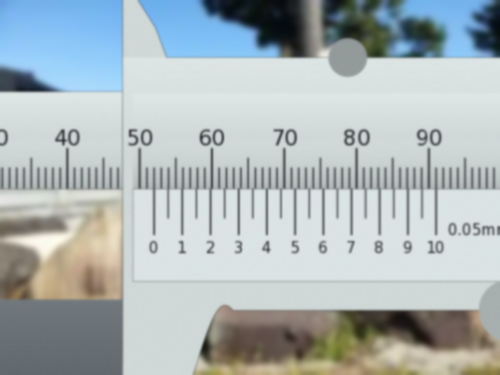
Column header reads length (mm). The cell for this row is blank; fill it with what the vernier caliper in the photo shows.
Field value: 52.0 mm
